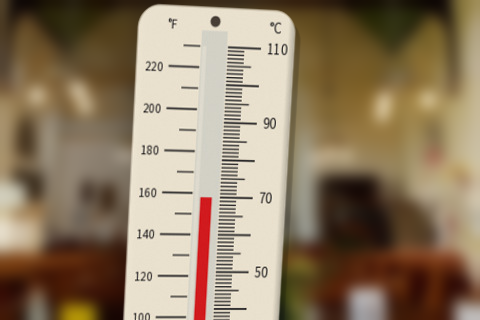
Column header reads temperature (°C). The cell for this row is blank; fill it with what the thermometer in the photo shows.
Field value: 70 °C
